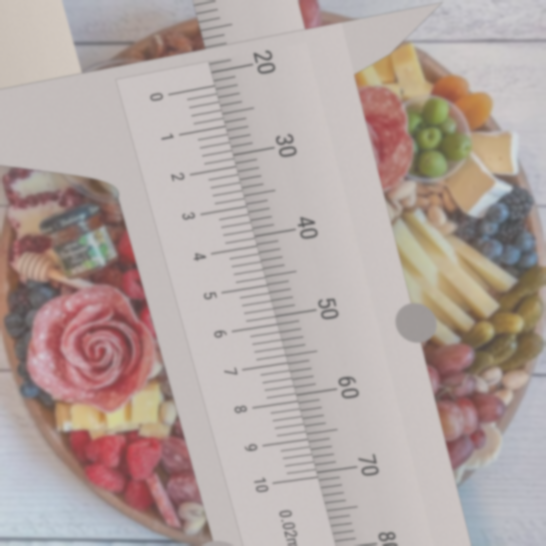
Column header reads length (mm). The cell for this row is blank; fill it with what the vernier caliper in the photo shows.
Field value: 21.6 mm
